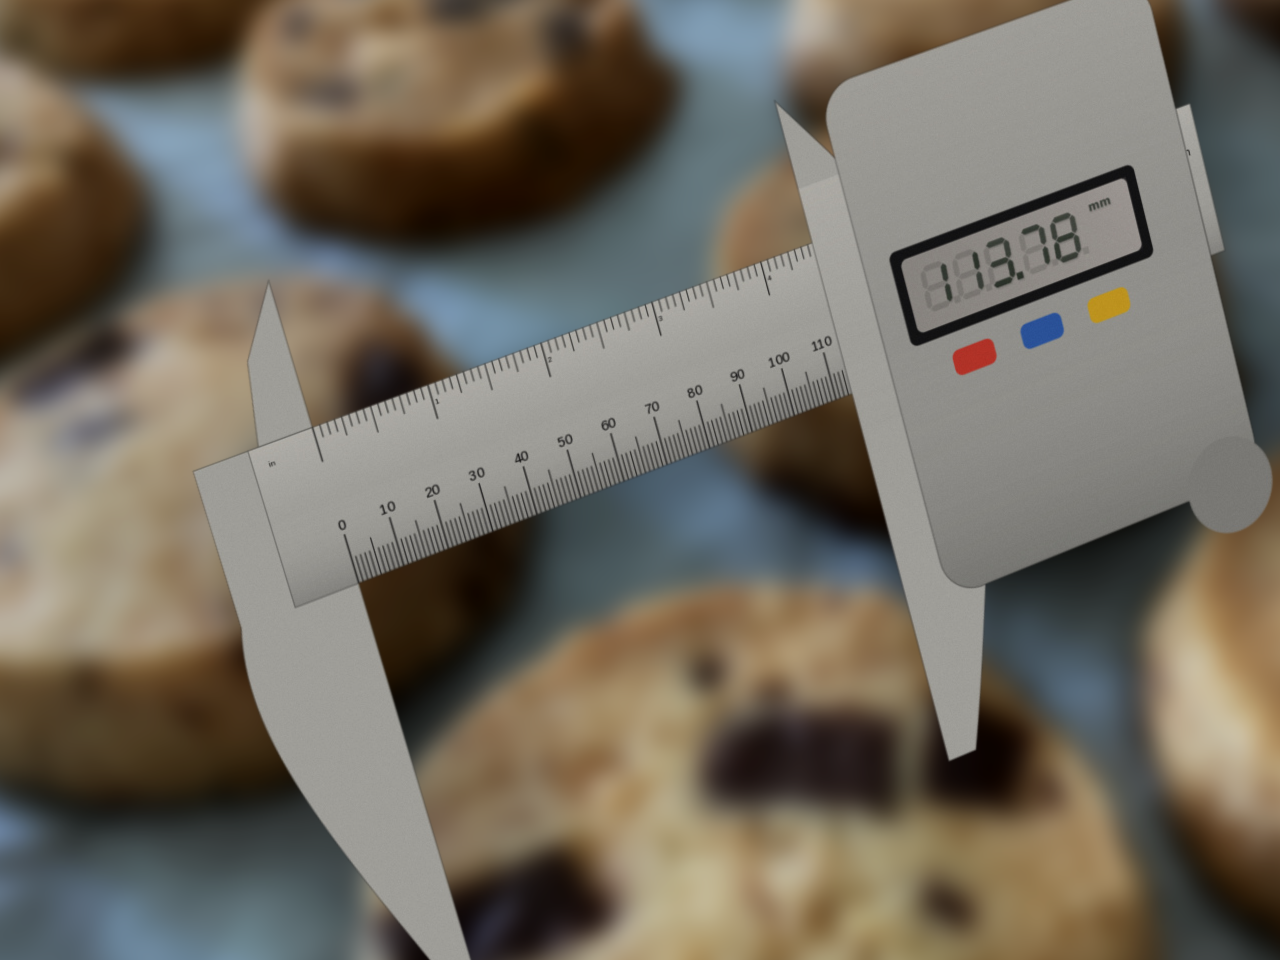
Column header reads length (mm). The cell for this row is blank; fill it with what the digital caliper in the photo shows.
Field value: 113.78 mm
